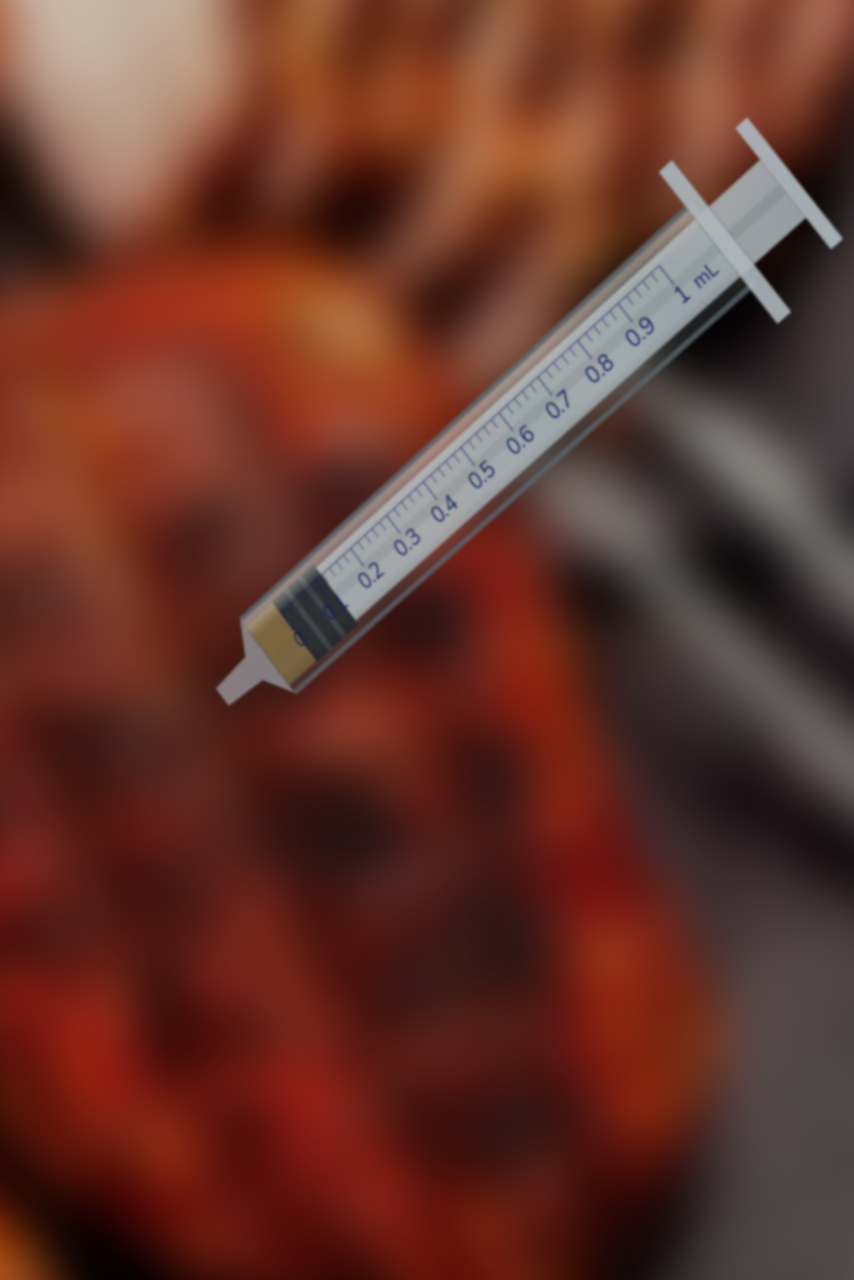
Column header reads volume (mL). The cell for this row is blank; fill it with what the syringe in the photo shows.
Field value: 0 mL
